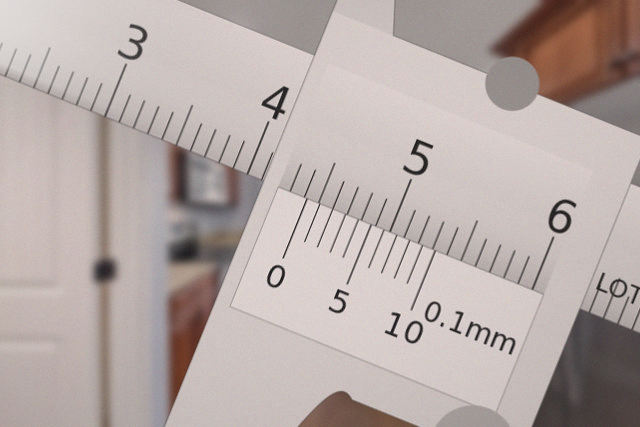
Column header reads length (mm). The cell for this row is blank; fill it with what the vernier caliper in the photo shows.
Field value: 44.2 mm
